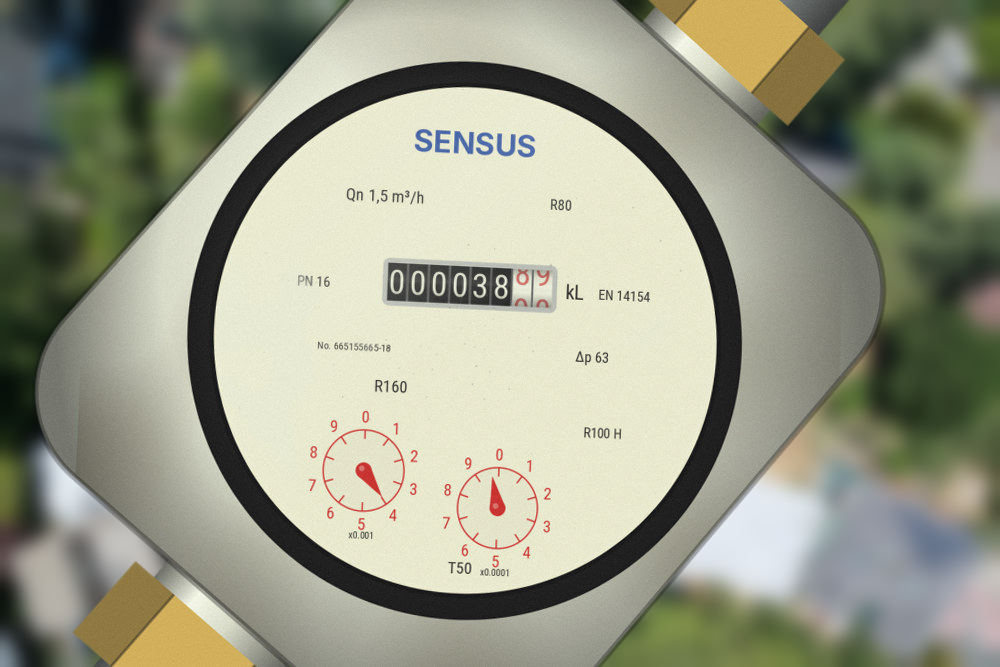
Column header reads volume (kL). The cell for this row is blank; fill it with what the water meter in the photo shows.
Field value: 38.8939 kL
